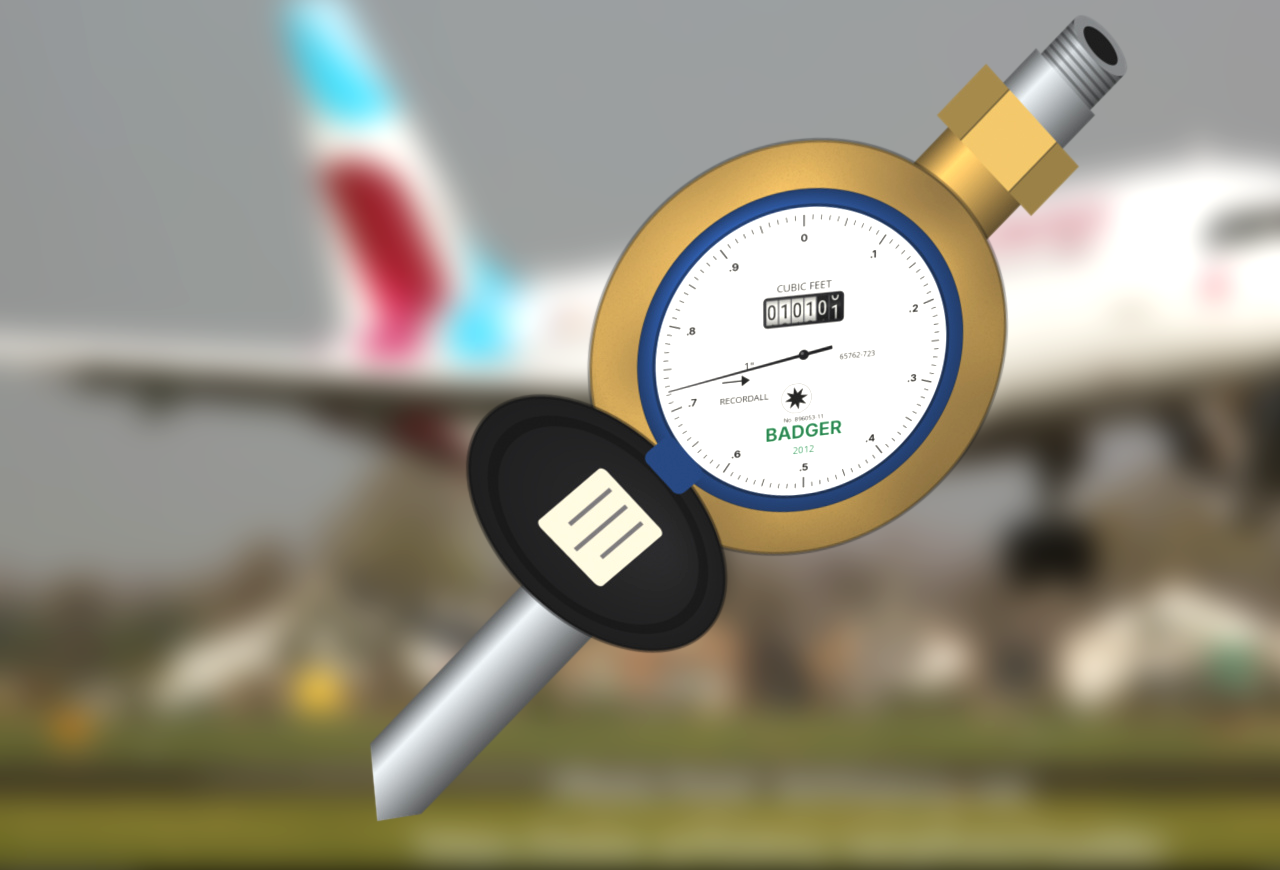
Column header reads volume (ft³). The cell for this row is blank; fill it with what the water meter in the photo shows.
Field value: 10100.72 ft³
